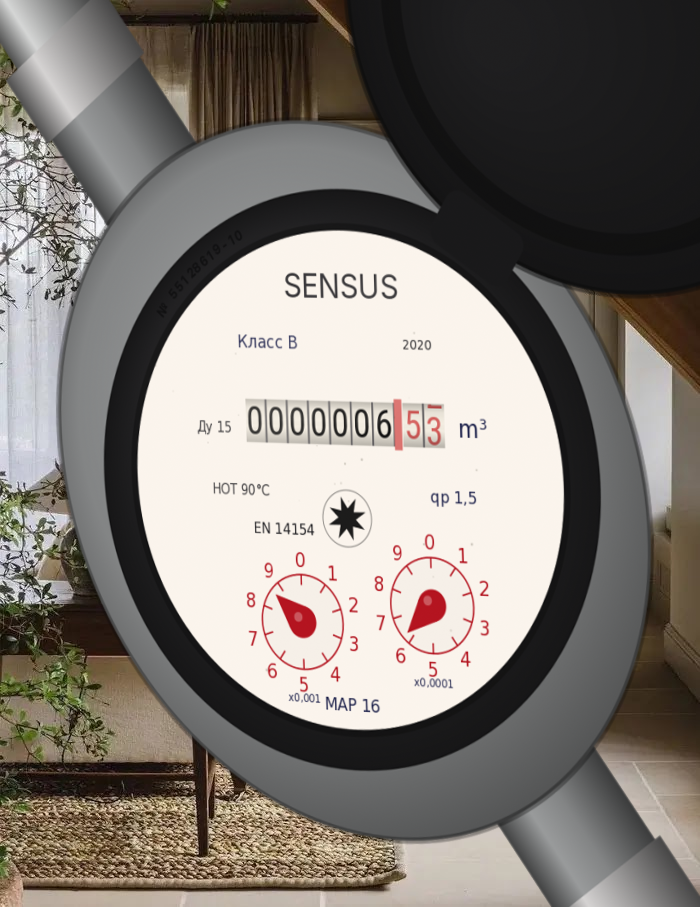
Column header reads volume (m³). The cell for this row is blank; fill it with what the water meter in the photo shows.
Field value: 6.5286 m³
